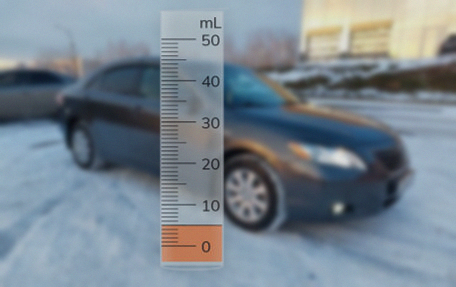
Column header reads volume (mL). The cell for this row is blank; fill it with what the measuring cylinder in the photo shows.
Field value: 5 mL
